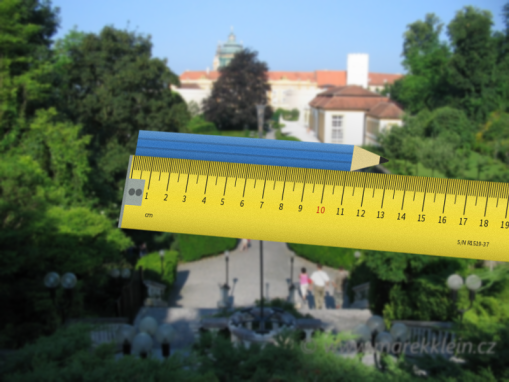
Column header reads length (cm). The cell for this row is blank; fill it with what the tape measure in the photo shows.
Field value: 13 cm
